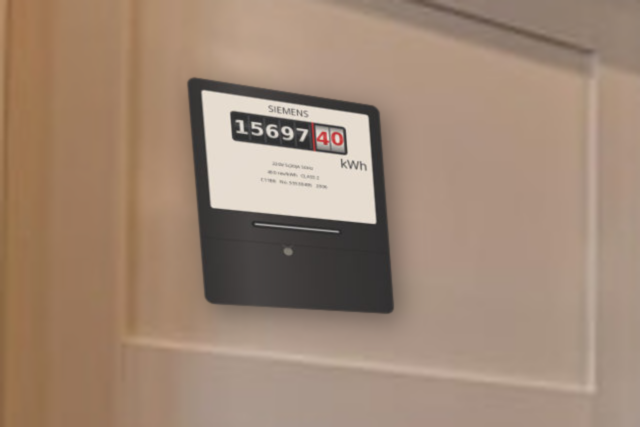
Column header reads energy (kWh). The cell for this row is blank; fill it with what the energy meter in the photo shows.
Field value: 15697.40 kWh
